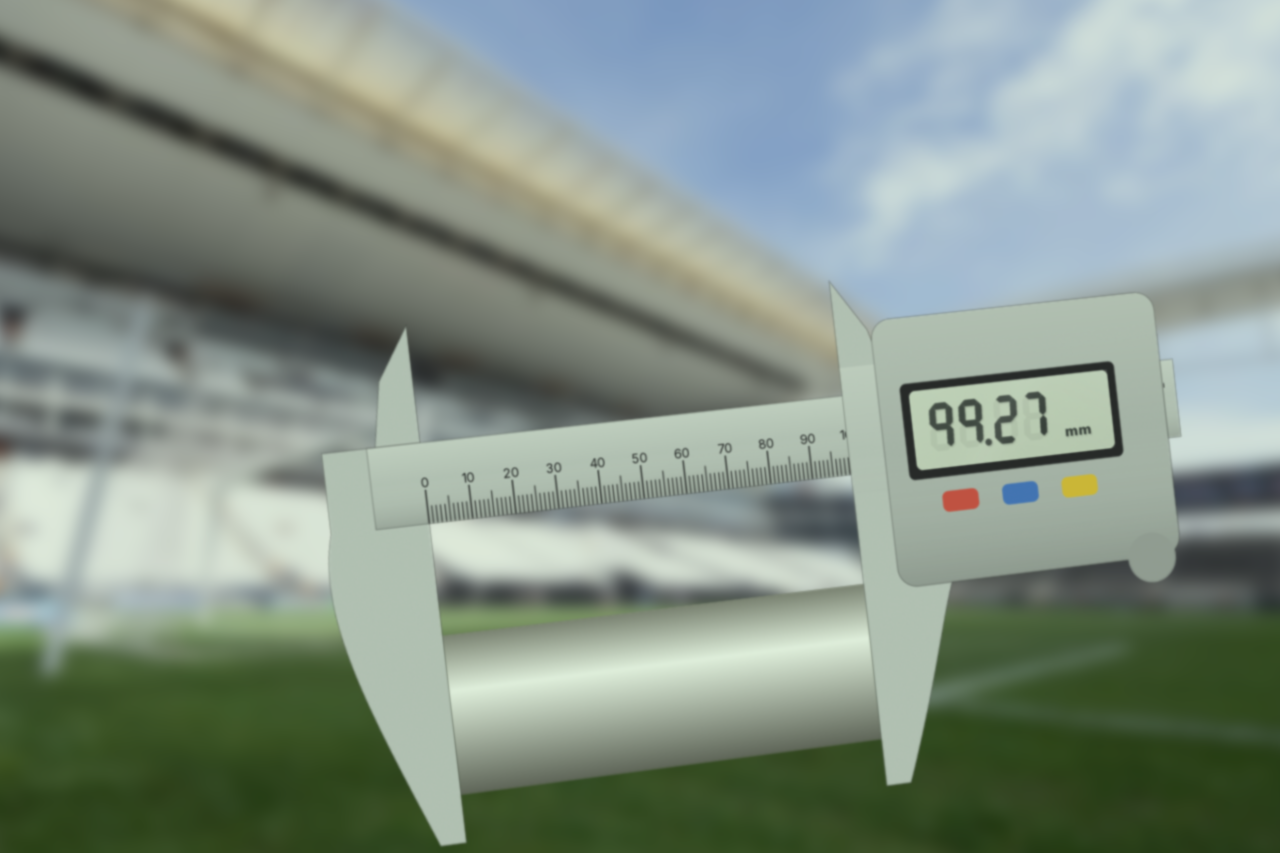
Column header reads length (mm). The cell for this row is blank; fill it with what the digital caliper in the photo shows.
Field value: 99.27 mm
